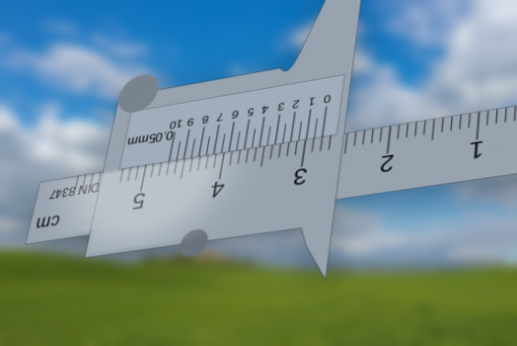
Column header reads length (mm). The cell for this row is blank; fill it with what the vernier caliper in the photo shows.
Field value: 28.0 mm
